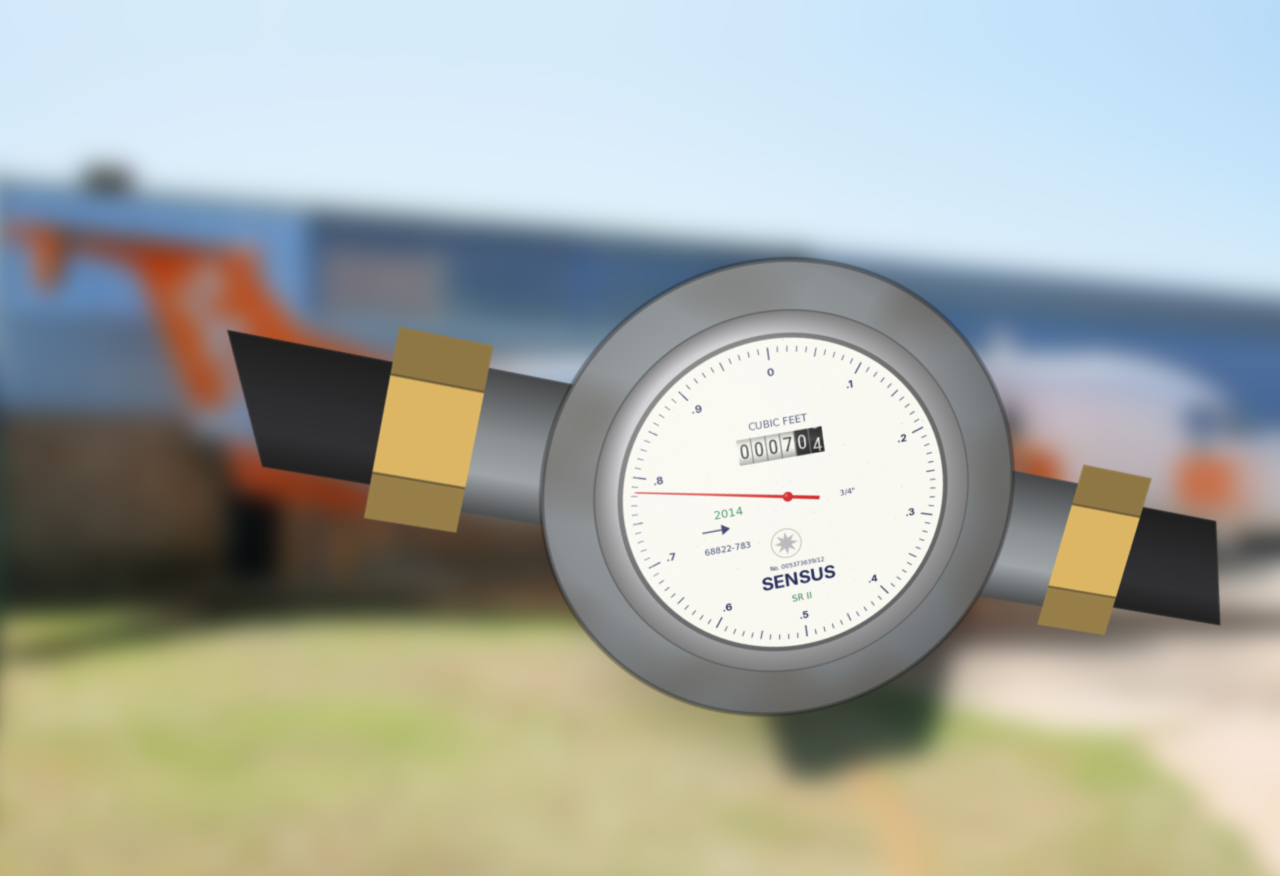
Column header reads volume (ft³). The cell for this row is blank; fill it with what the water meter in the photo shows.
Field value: 703.78 ft³
